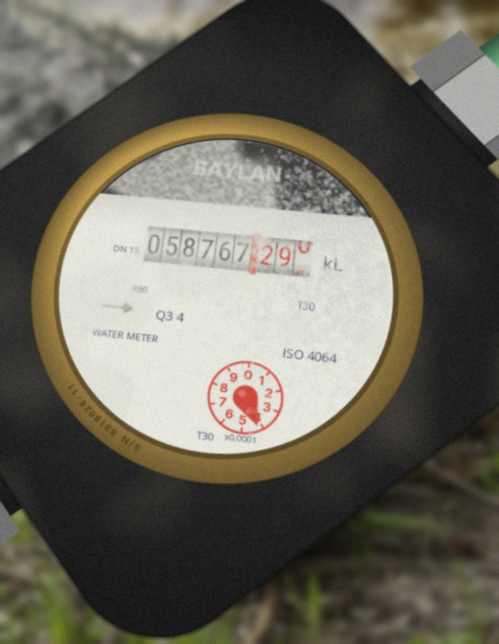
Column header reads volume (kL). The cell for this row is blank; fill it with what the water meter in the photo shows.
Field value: 58767.2904 kL
